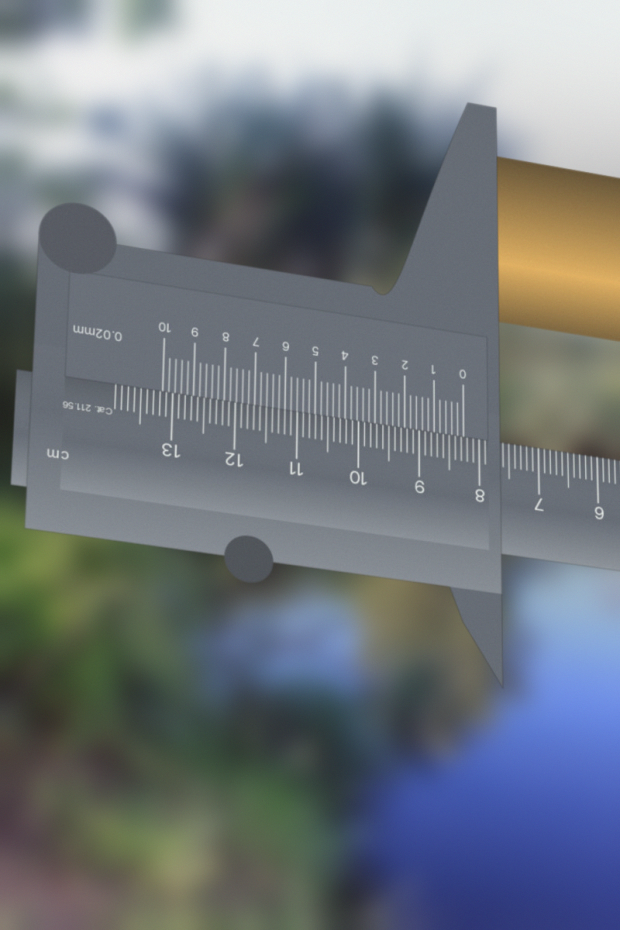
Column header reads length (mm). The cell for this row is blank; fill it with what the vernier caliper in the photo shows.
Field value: 82.6 mm
